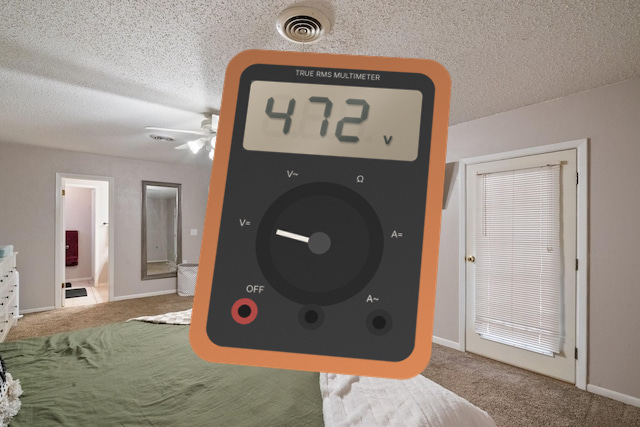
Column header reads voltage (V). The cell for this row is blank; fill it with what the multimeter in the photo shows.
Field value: 472 V
